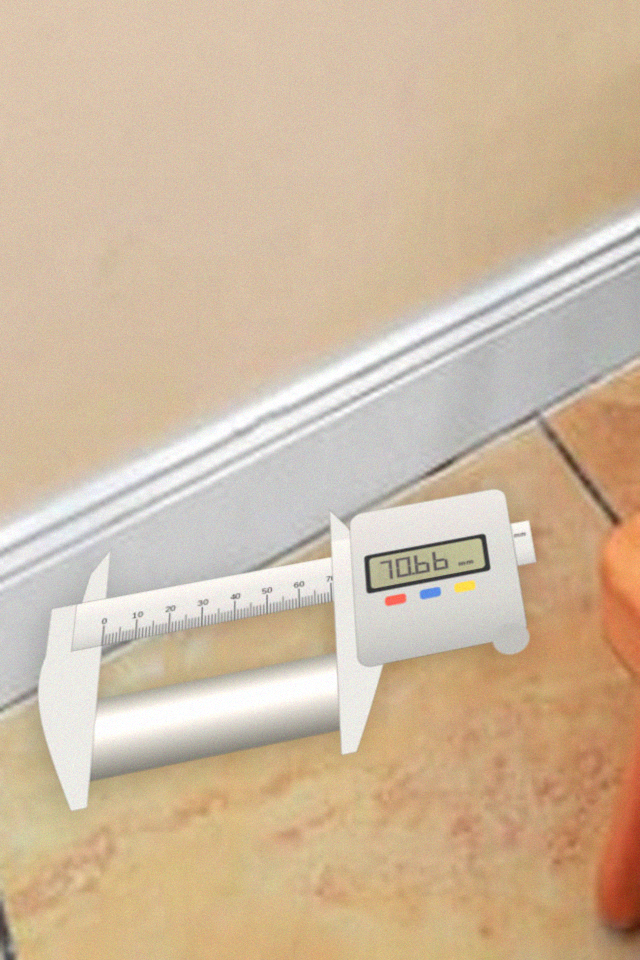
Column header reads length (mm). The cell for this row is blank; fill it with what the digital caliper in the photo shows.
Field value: 70.66 mm
